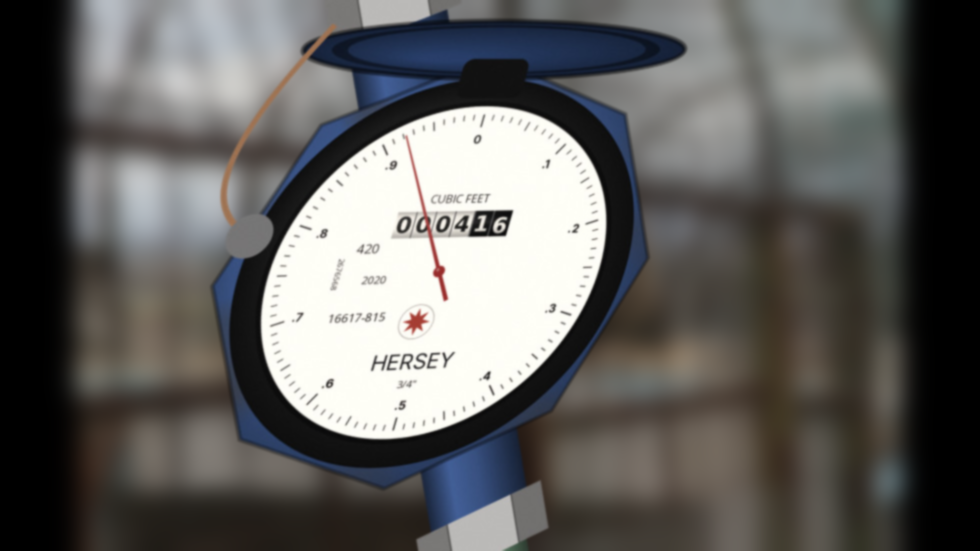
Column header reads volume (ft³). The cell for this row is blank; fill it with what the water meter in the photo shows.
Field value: 415.92 ft³
